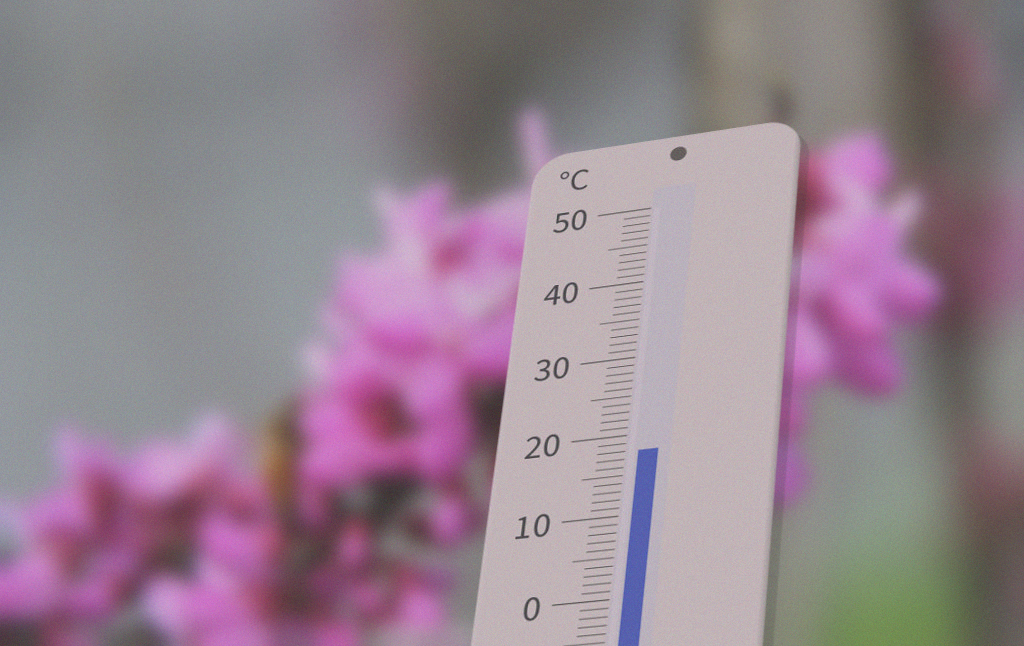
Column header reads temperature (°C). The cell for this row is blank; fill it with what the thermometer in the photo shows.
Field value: 18 °C
